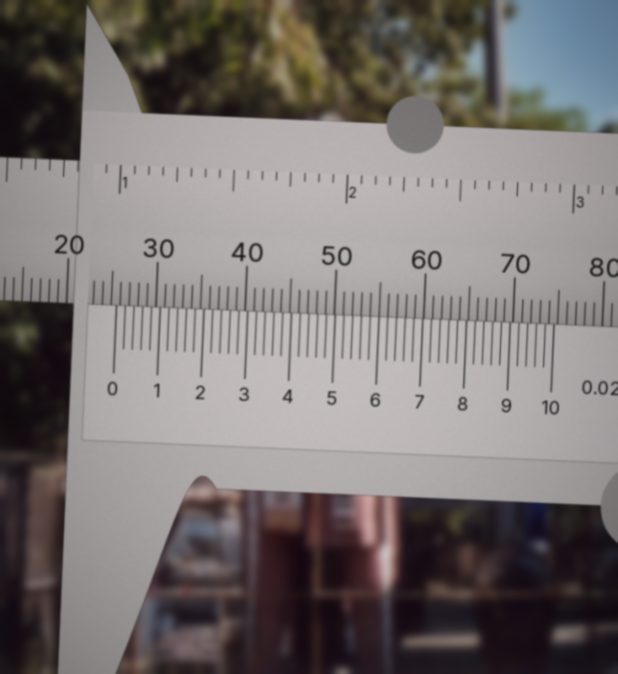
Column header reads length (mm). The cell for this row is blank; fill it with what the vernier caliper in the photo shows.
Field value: 25.6 mm
